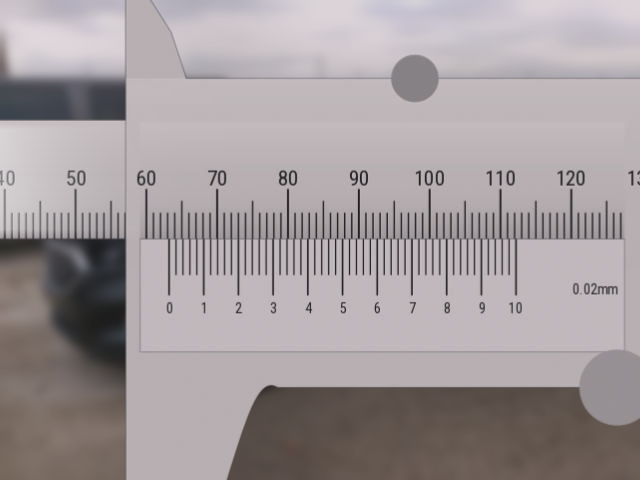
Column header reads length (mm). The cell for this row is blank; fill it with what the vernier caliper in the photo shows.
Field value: 63.2 mm
